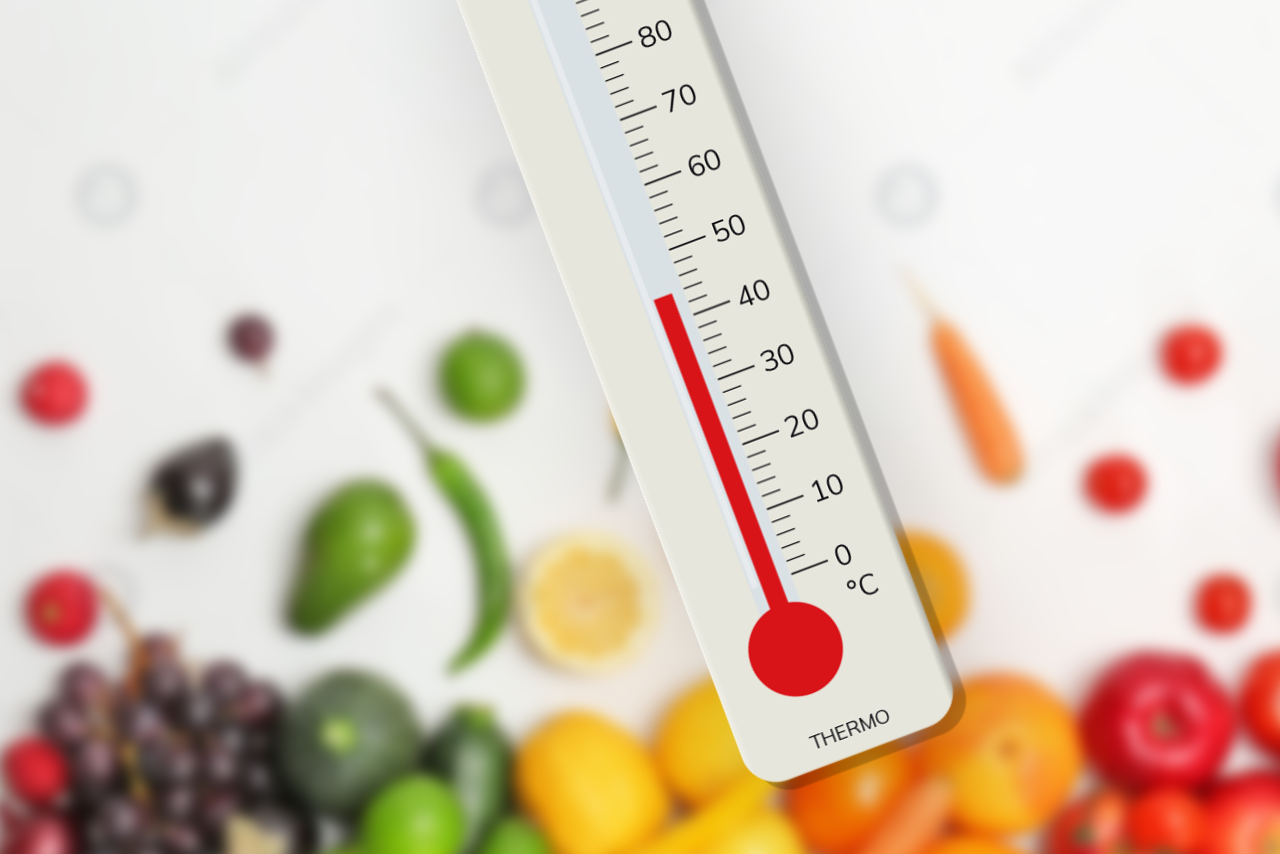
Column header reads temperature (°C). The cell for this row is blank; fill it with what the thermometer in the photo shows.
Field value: 44 °C
